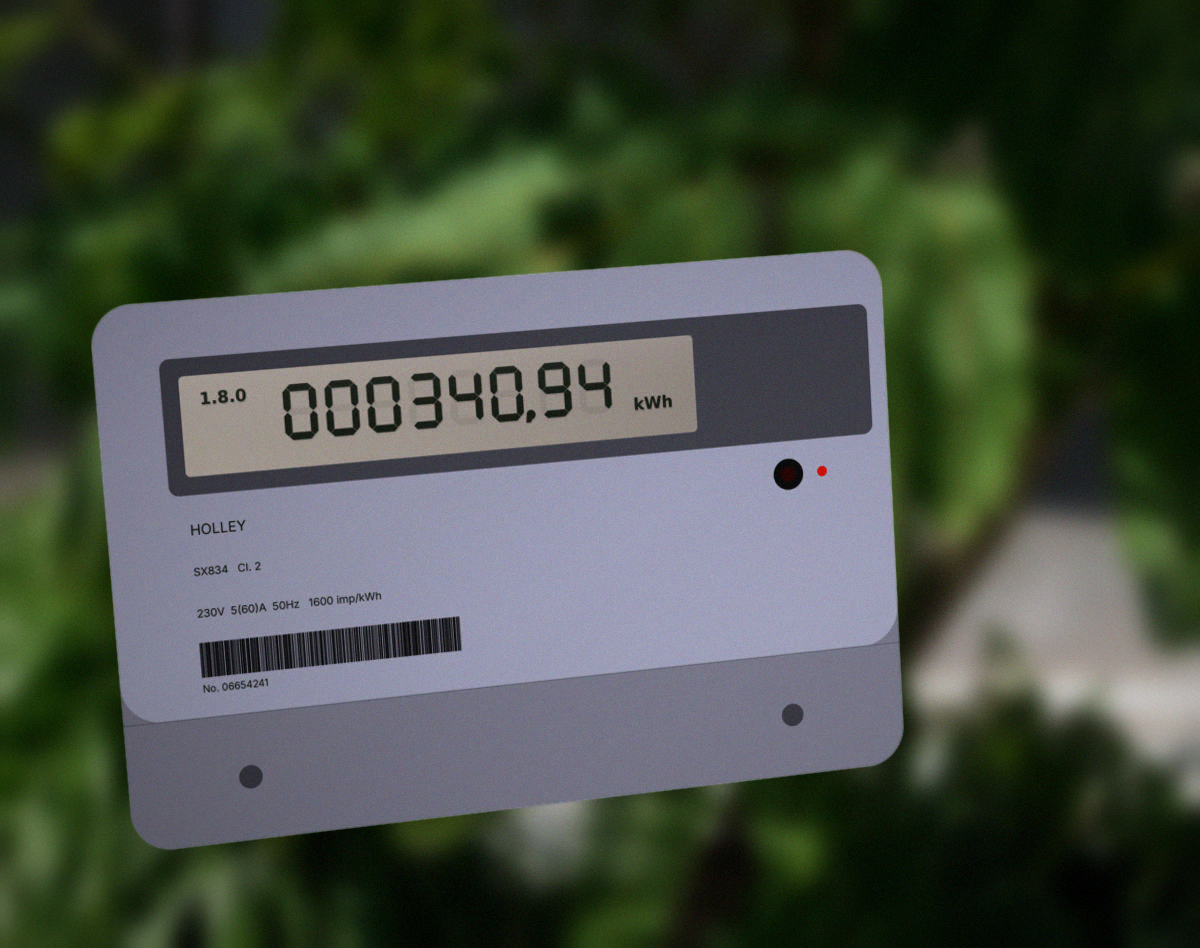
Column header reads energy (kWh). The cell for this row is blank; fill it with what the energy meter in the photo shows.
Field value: 340.94 kWh
